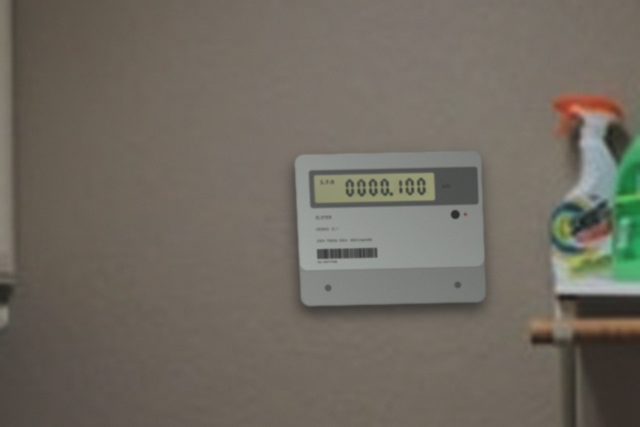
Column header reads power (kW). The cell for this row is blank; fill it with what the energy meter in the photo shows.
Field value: 0.100 kW
